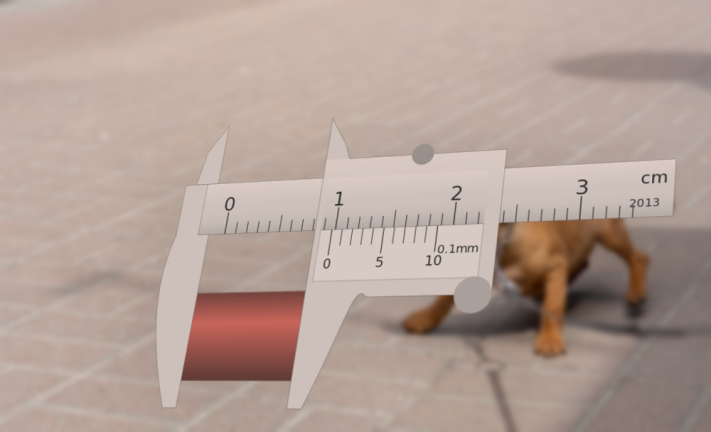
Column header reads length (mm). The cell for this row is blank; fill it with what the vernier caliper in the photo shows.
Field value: 9.7 mm
